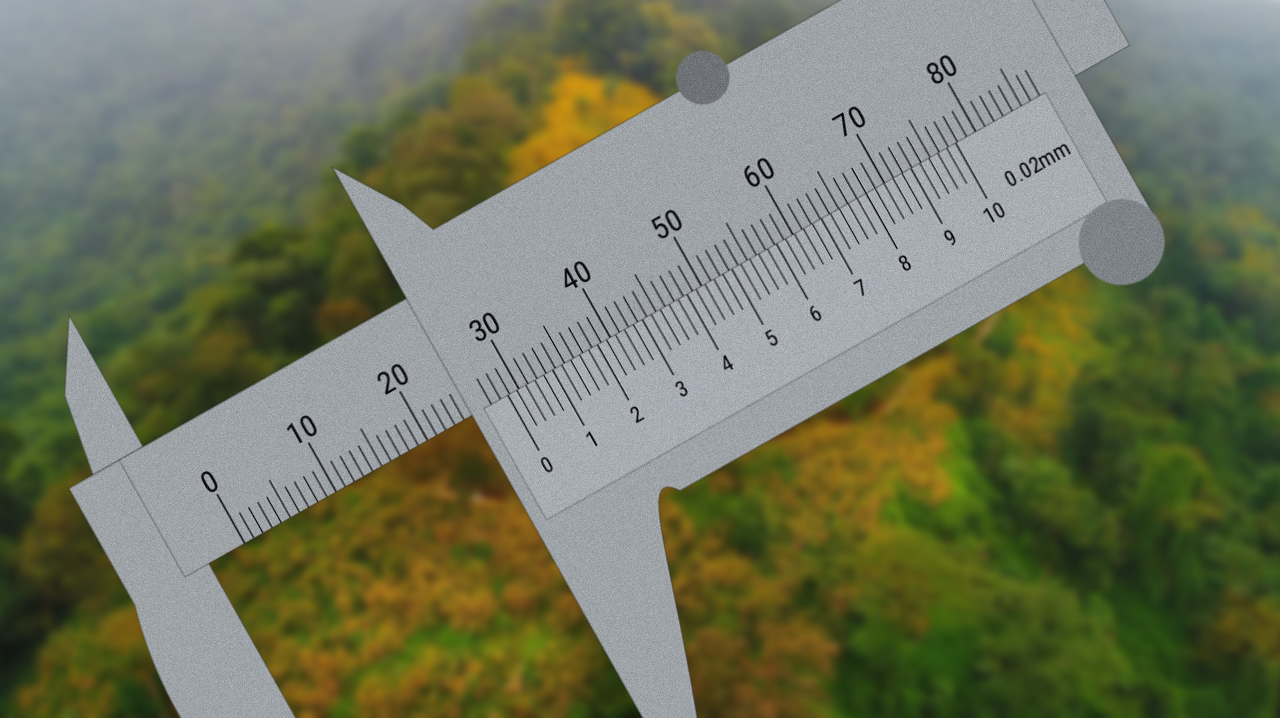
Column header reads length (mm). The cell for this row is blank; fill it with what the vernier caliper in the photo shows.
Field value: 28.8 mm
